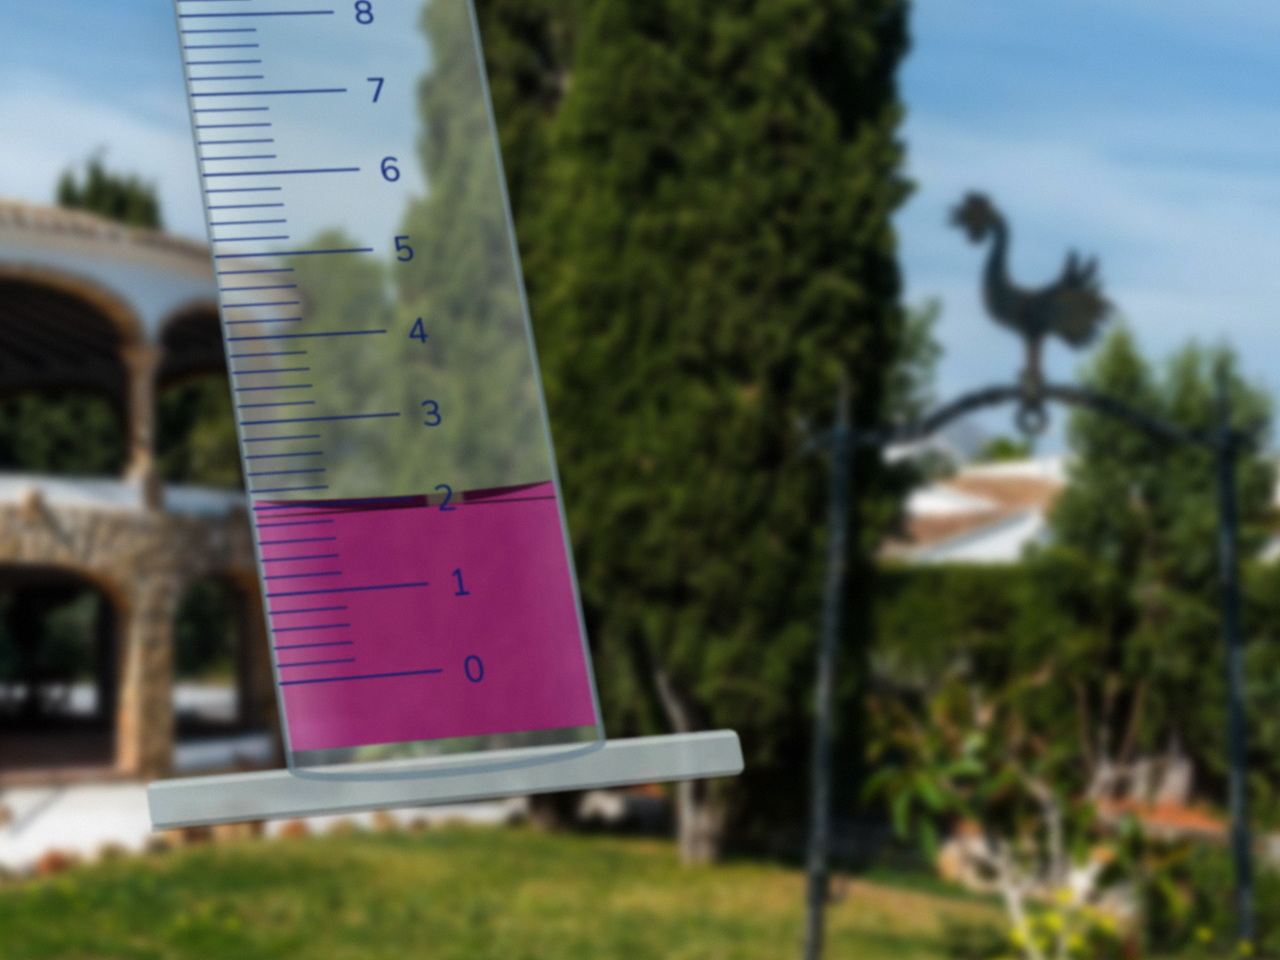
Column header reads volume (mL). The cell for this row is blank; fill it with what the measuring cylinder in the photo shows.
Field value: 1.9 mL
